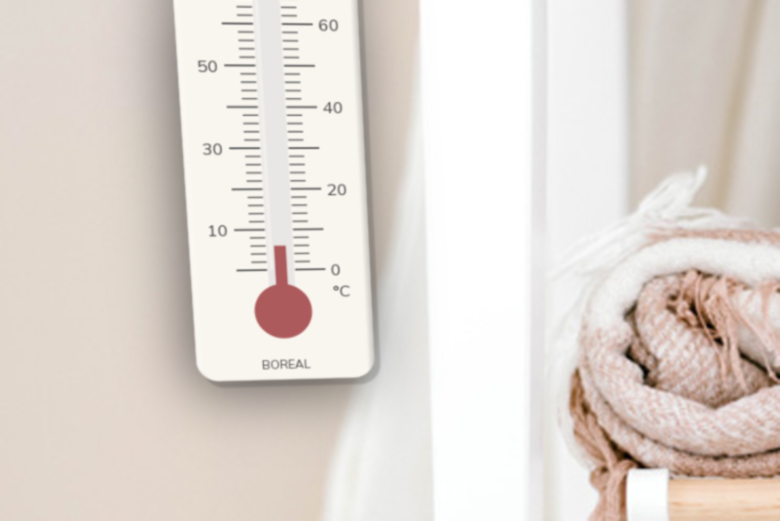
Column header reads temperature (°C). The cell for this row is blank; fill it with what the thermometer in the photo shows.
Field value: 6 °C
